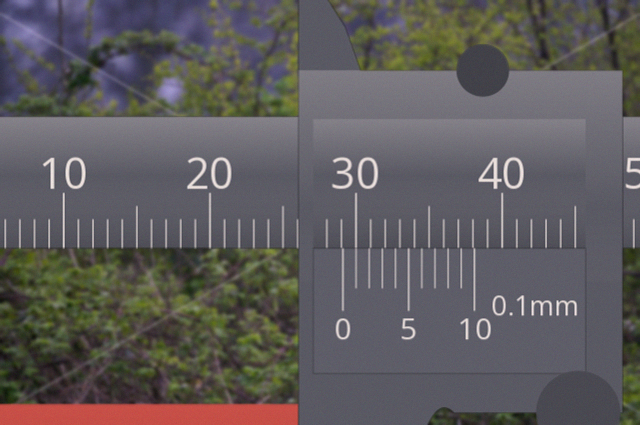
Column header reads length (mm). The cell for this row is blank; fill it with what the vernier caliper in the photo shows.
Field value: 29.1 mm
